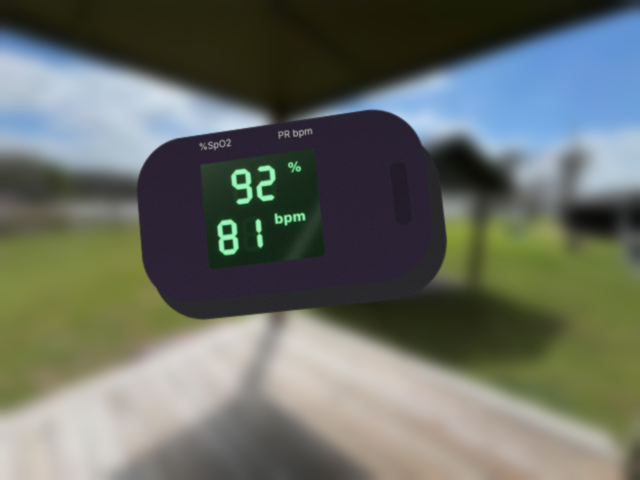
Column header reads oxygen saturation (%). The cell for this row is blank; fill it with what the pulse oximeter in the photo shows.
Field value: 92 %
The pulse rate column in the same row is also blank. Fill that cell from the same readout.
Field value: 81 bpm
